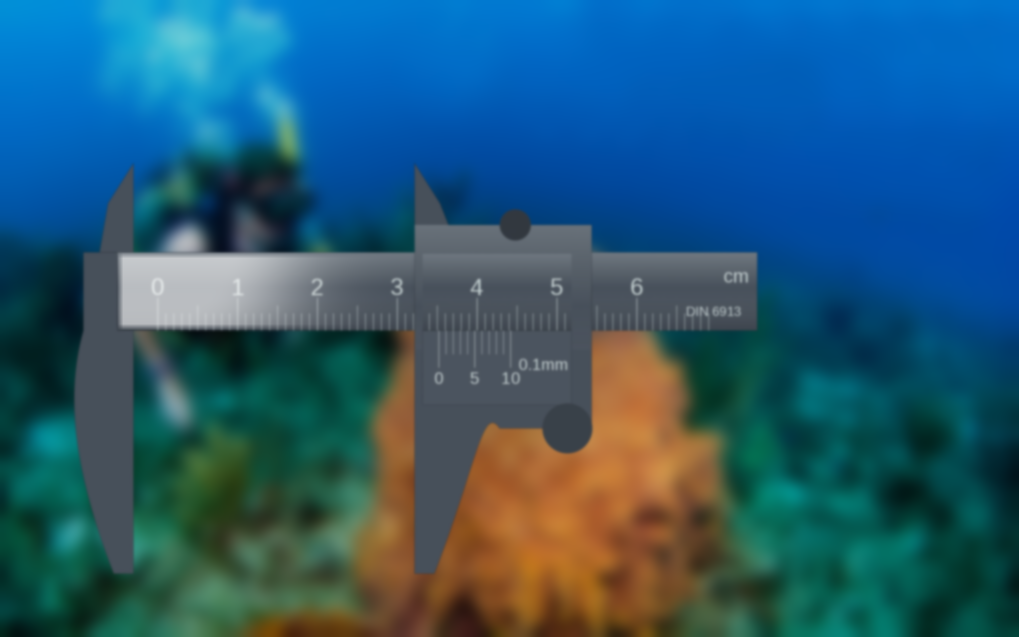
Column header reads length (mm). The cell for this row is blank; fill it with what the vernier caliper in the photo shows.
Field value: 35.2 mm
